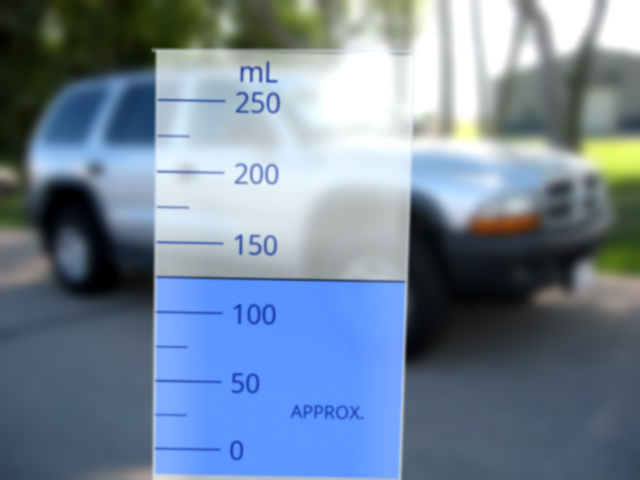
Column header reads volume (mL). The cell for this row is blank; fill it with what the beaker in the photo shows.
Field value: 125 mL
